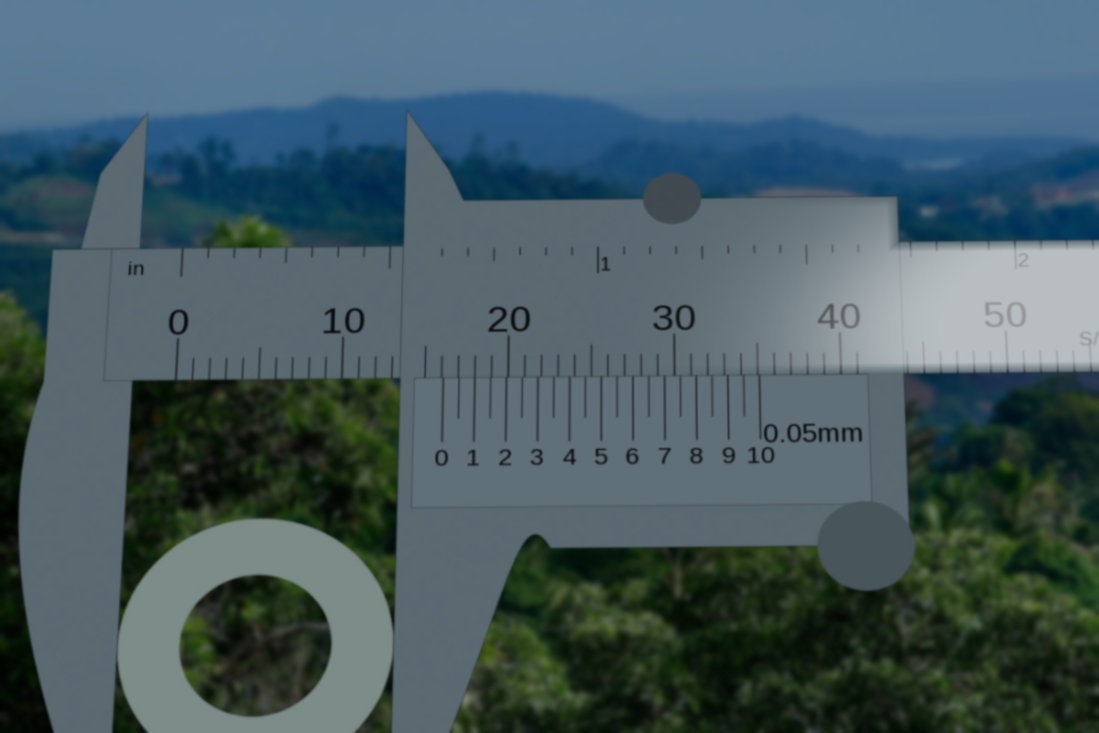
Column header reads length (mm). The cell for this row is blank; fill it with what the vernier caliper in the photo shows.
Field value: 16.1 mm
